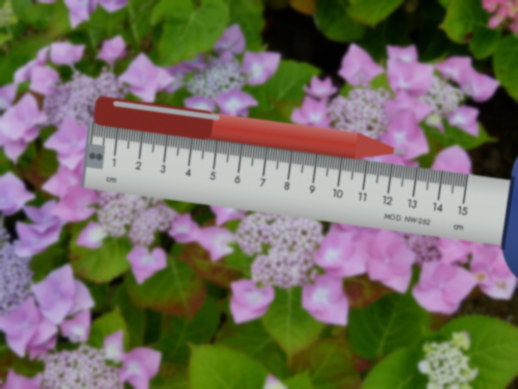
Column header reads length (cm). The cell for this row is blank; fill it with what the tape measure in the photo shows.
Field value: 12.5 cm
